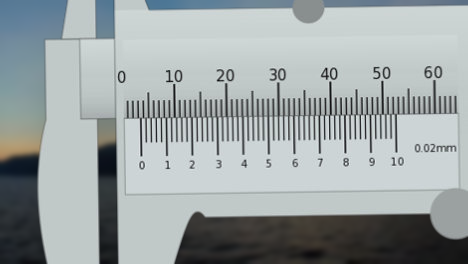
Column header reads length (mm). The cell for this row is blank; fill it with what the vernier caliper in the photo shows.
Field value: 3.5 mm
